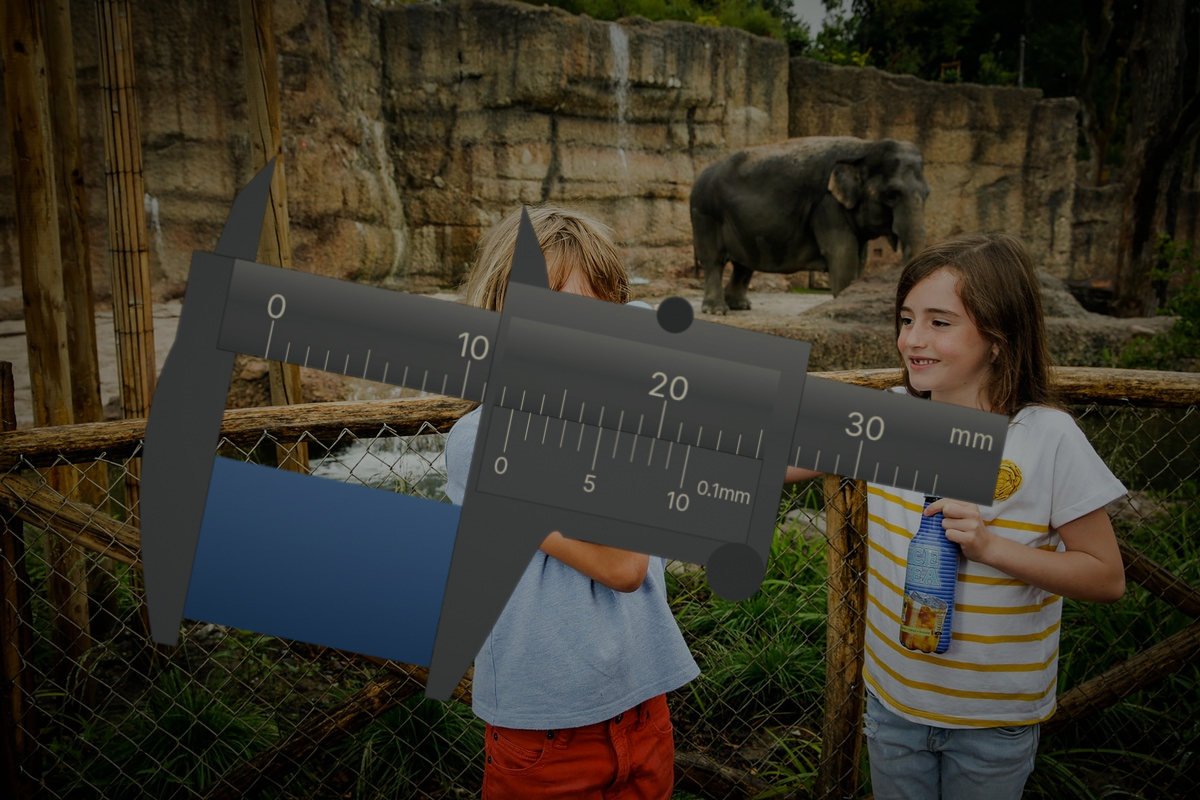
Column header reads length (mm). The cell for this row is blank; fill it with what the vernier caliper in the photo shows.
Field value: 12.6 mm
